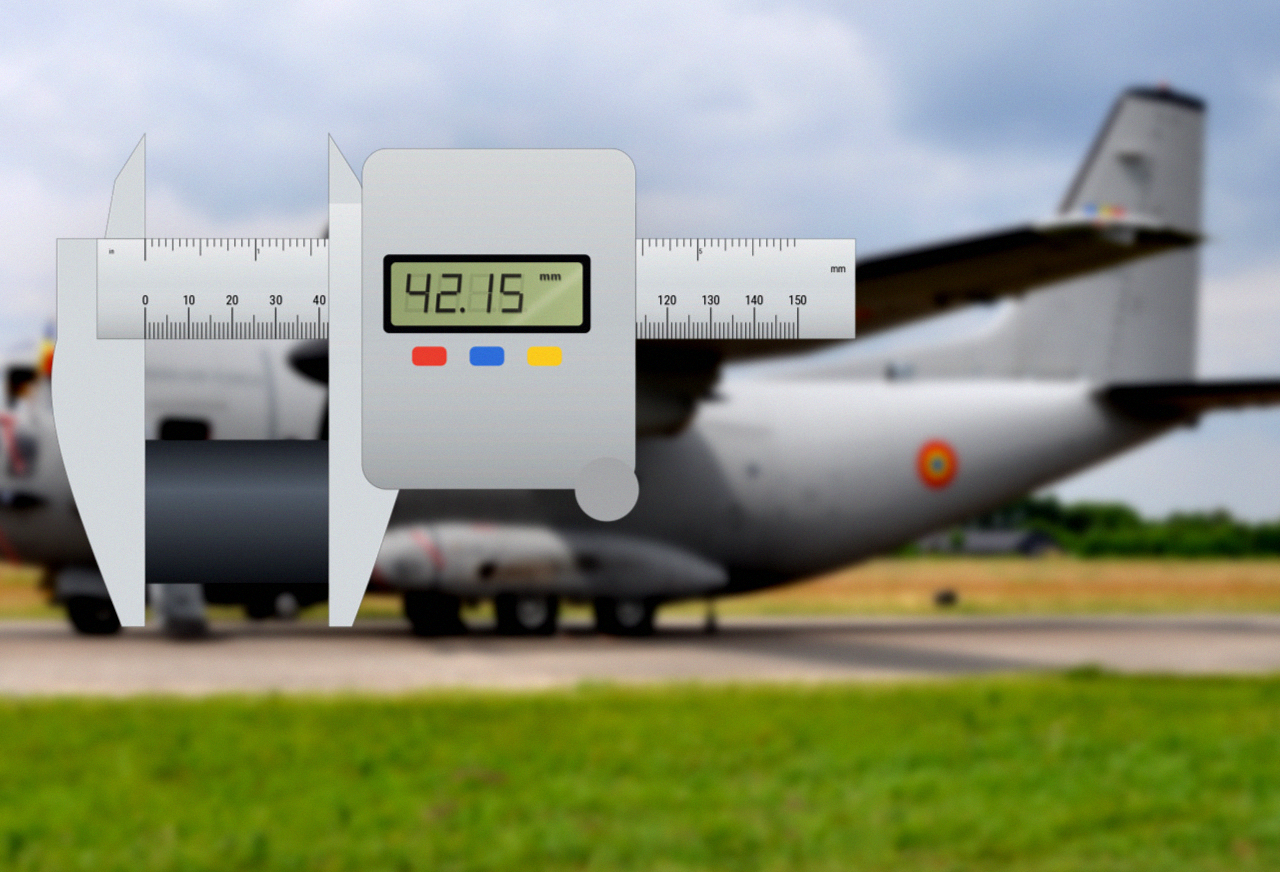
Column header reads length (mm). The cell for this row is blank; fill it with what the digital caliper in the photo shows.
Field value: 42.15 mm
